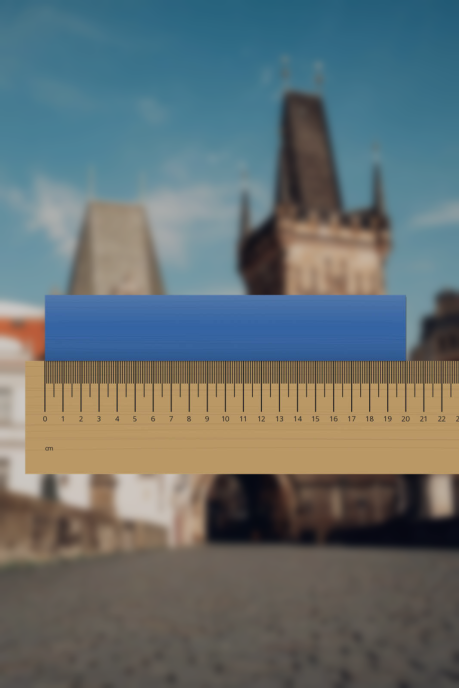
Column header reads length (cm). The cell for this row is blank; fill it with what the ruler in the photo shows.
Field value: 20 cm
